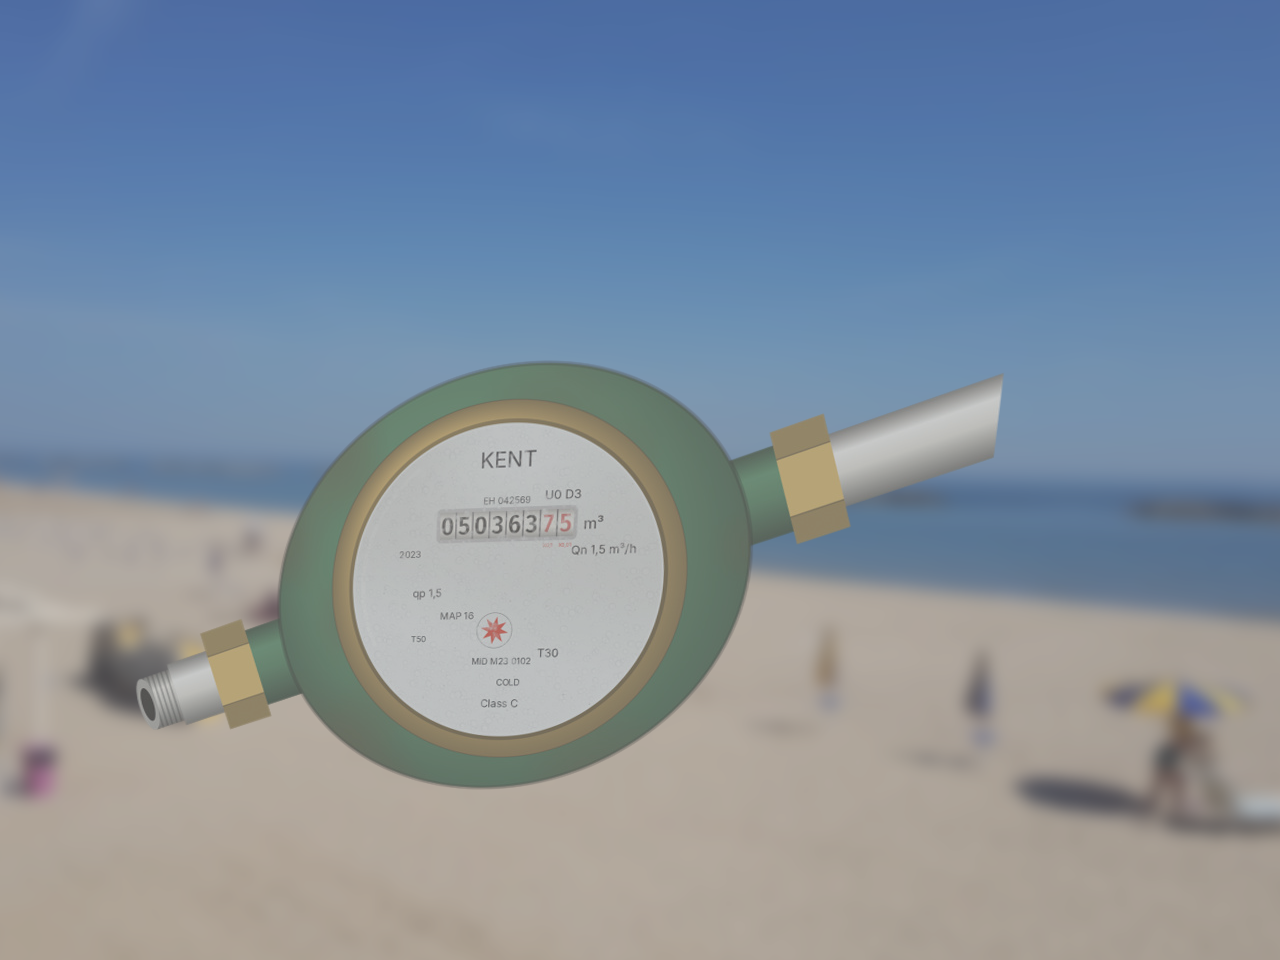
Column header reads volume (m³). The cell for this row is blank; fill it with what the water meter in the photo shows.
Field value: 50363.75 m³
